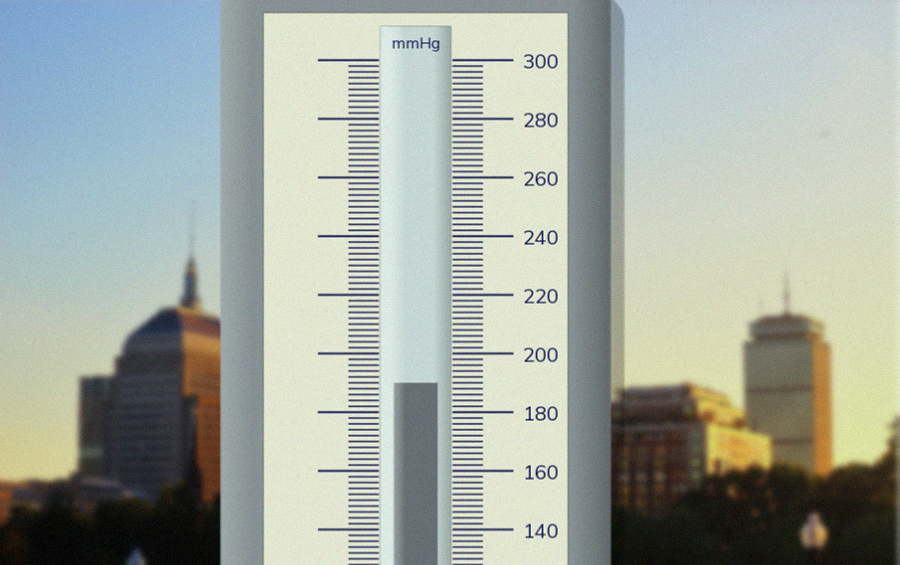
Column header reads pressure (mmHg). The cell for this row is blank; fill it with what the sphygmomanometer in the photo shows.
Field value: 190 mmHg
